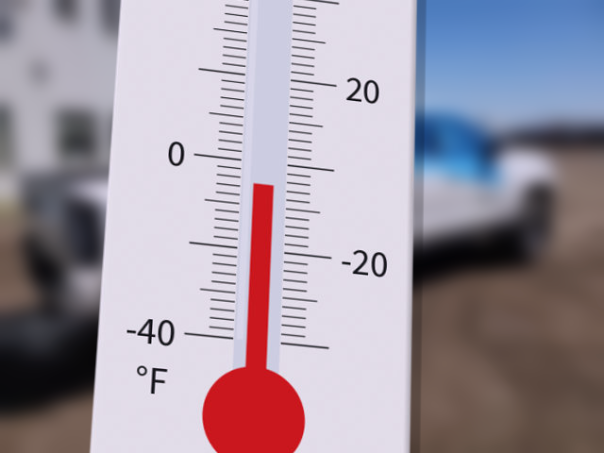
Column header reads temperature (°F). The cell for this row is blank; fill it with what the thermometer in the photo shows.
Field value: -5 °F
